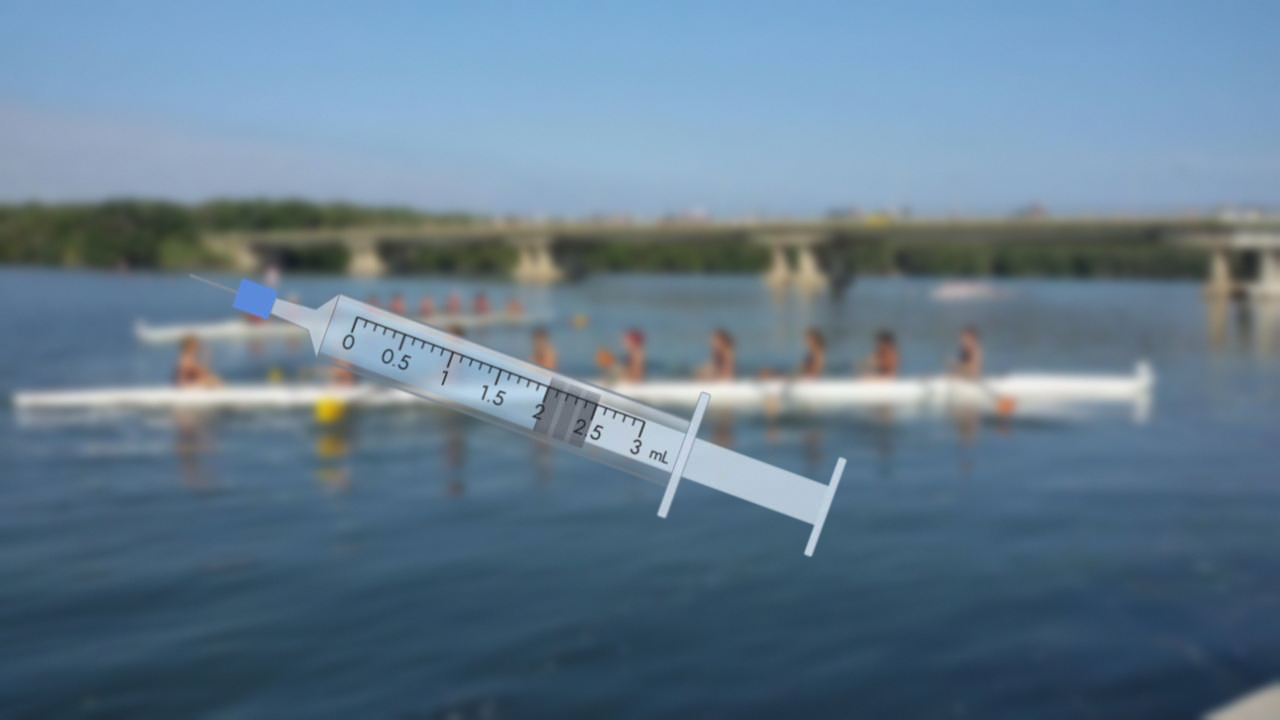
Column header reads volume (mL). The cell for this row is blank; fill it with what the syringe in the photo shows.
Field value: 2 mL
